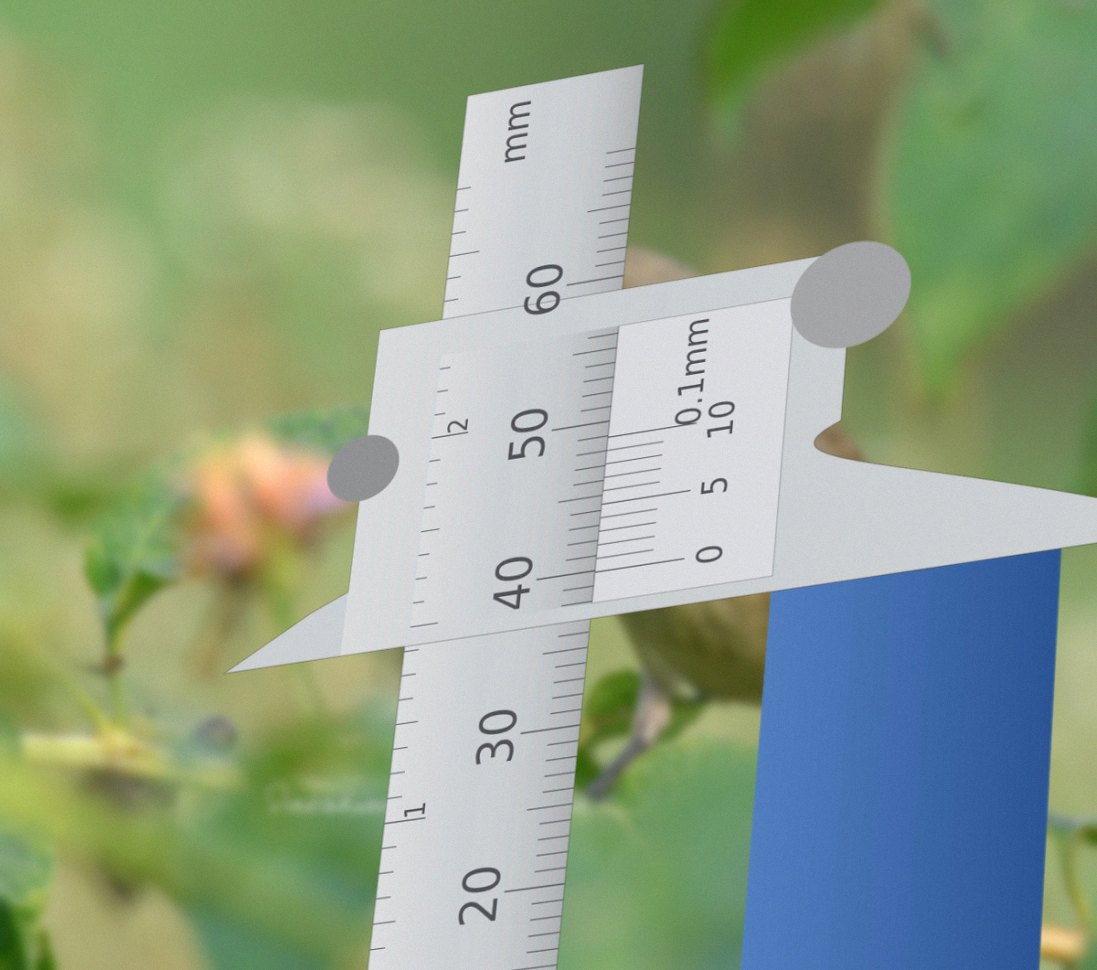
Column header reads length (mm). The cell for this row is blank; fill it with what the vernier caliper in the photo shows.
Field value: 39.9 mm
